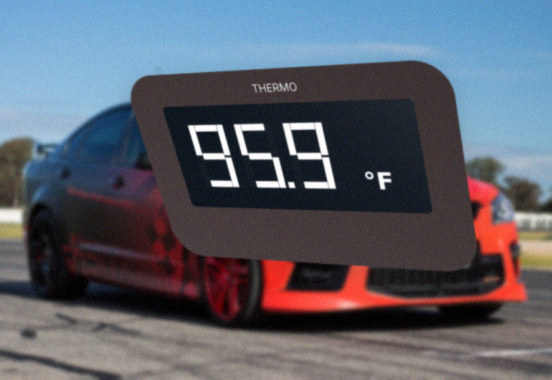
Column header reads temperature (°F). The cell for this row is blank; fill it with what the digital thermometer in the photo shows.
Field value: 95.9 °F
